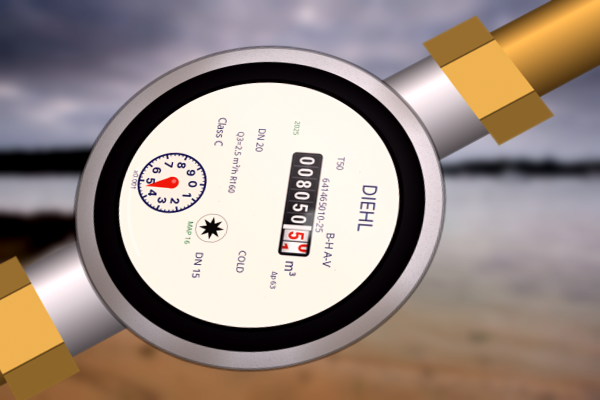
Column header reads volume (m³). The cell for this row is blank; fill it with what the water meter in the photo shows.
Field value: 8050.504 m³
